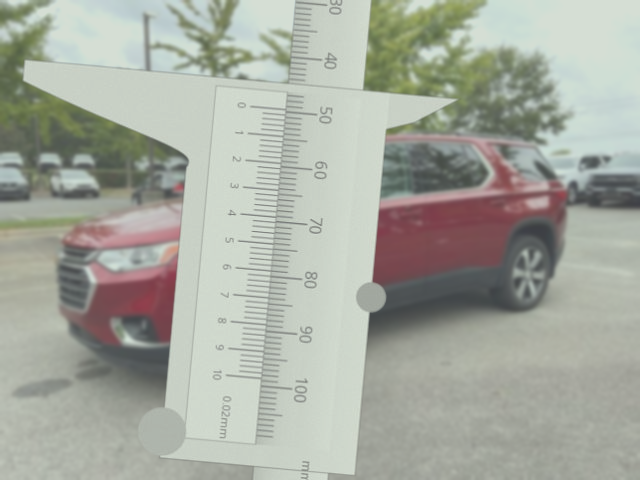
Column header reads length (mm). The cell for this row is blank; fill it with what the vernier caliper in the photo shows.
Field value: 49.6 mm
